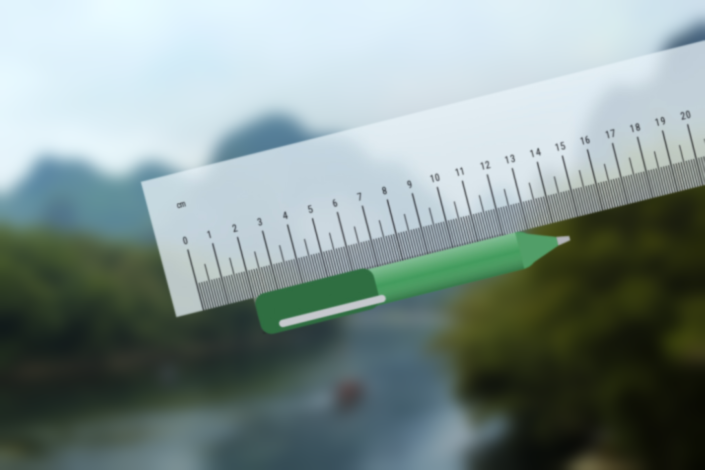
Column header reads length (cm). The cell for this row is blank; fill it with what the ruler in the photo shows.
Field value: 12.5 cm
